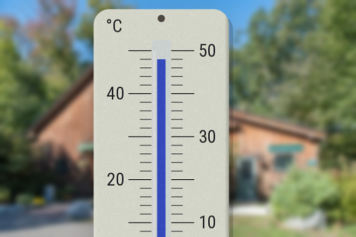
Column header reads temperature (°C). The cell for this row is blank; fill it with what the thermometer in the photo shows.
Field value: 48 °C
